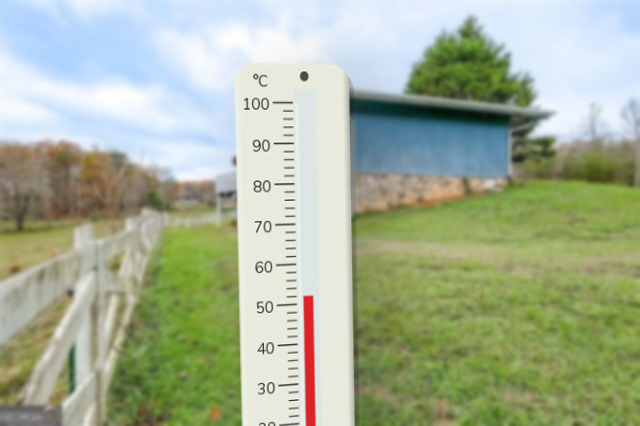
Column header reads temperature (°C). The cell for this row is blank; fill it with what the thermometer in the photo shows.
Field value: 52 °C
